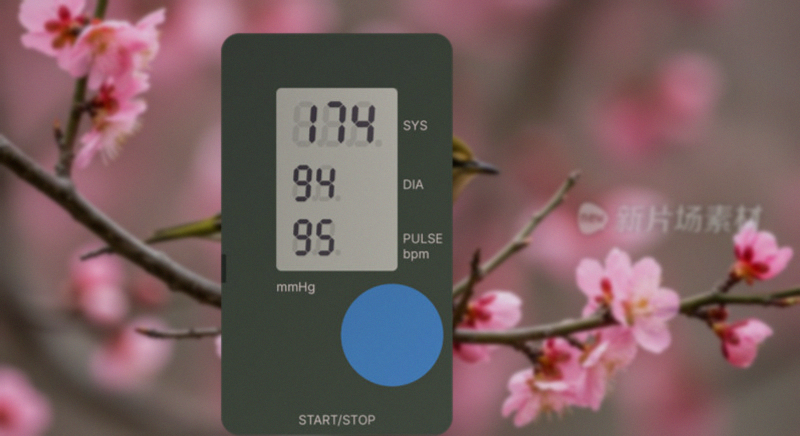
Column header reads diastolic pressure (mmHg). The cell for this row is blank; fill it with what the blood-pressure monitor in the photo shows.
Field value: 94 mmHg
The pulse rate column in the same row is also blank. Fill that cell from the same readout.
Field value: 95 bpm
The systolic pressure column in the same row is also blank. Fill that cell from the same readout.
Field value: 174 mmHg
